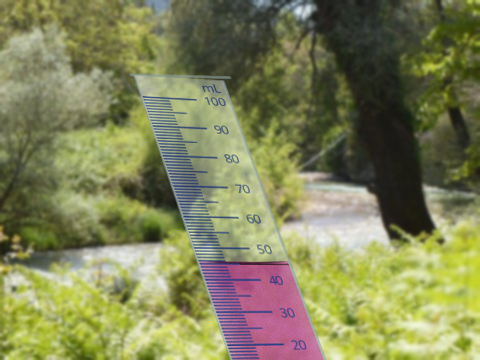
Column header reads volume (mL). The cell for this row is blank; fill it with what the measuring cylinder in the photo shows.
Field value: 45 mL
